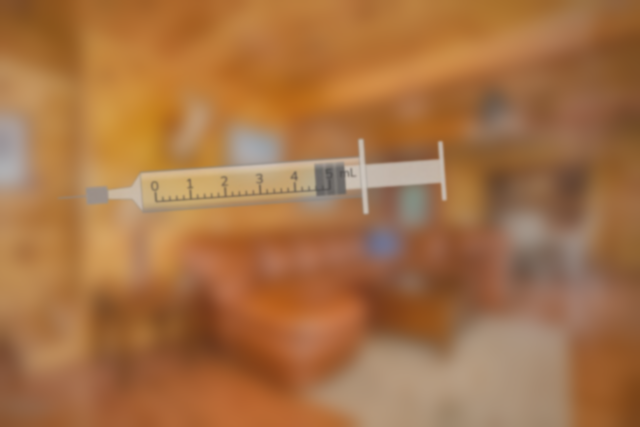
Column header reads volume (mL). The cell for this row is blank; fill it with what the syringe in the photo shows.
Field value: 4.6 mL
